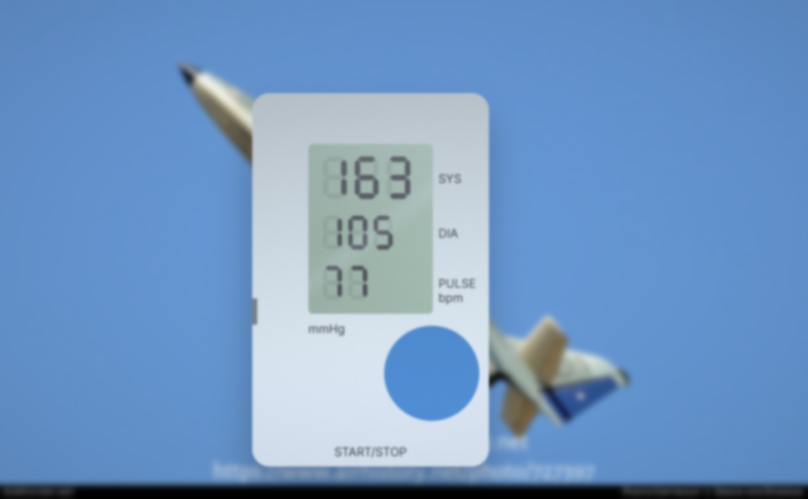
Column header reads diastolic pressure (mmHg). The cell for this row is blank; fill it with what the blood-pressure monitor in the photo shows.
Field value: 105 mmHg
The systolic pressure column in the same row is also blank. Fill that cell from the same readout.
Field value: 163 mmHg
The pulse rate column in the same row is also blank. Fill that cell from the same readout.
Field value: 77 bpm
